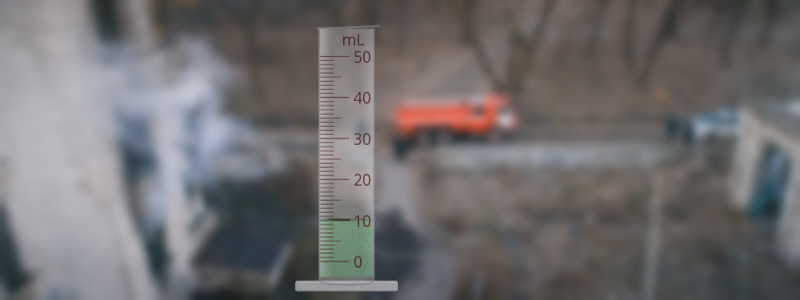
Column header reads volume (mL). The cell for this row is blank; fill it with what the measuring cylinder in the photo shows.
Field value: 10 mL
